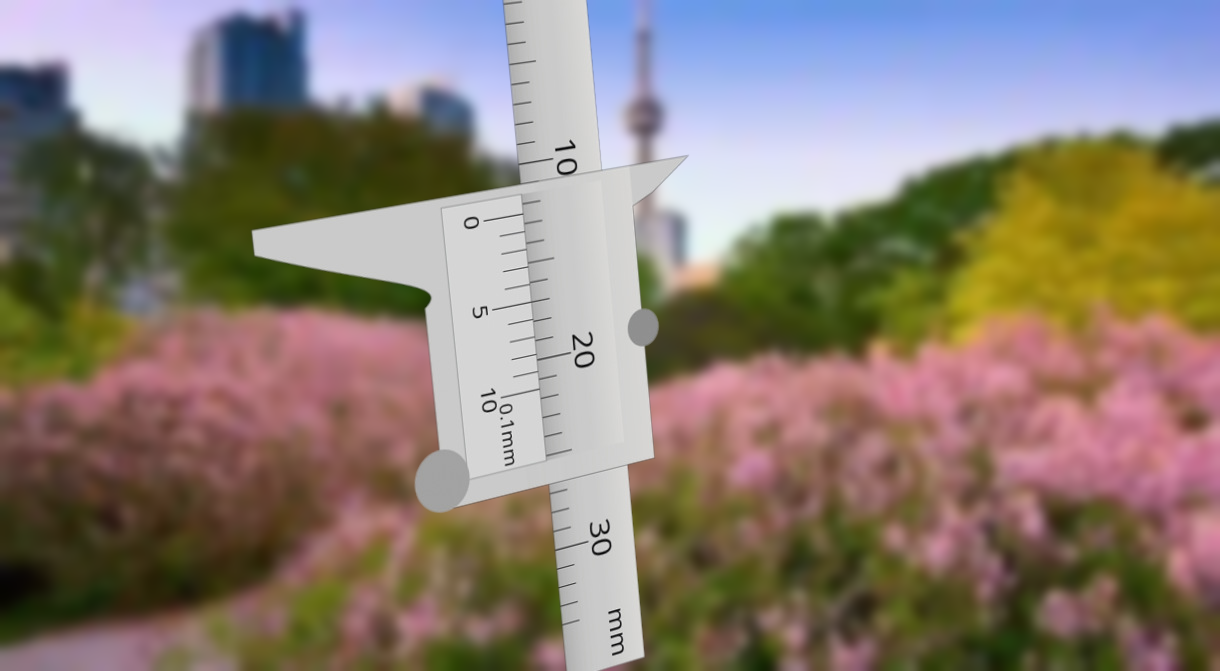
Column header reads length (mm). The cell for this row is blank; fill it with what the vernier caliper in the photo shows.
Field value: 12.5 mm
